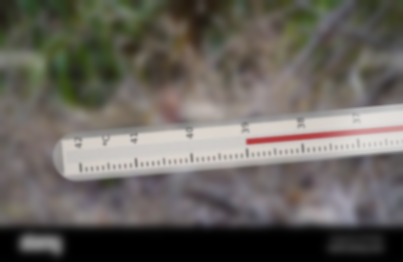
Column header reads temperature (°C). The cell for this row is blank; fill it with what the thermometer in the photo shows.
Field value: 39 °C
